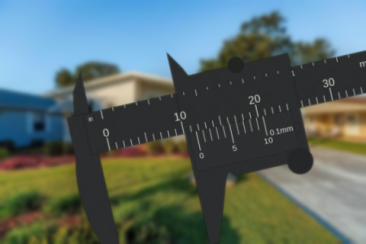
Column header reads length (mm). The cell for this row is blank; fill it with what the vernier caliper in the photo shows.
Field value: 11.6 mm
